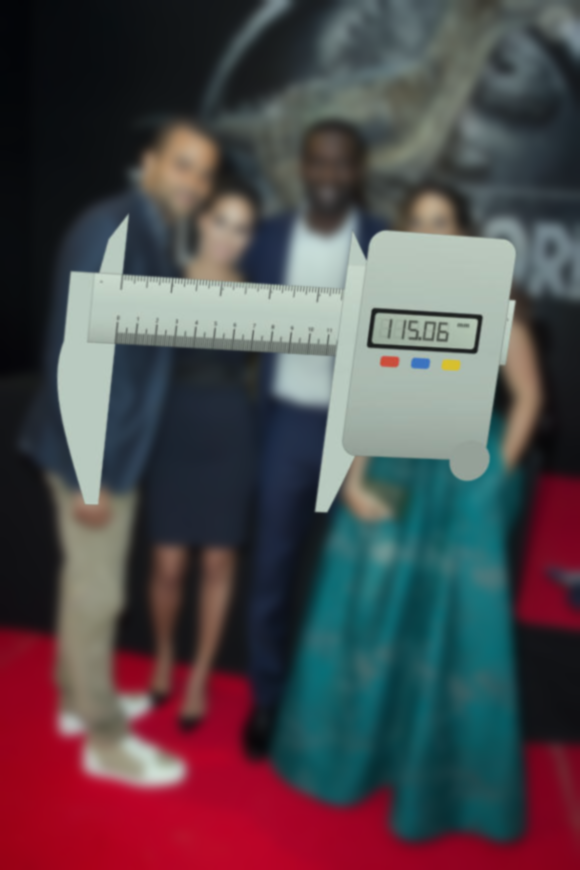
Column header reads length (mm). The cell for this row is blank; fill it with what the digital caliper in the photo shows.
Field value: 115.06 mm
